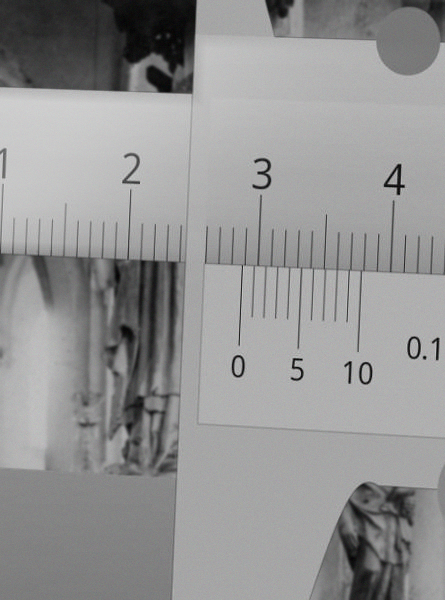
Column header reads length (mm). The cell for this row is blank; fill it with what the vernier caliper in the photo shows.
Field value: 28.8 mm
